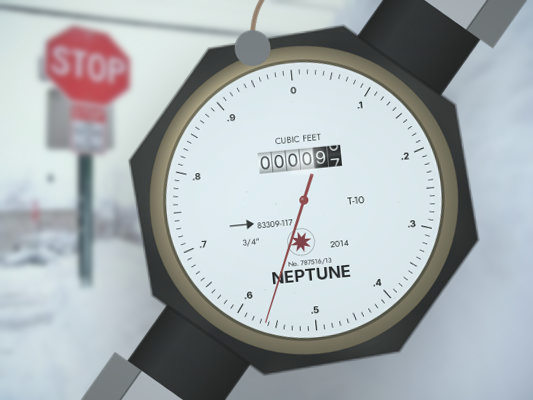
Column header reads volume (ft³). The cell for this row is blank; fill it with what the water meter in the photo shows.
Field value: 96.56 ft³
